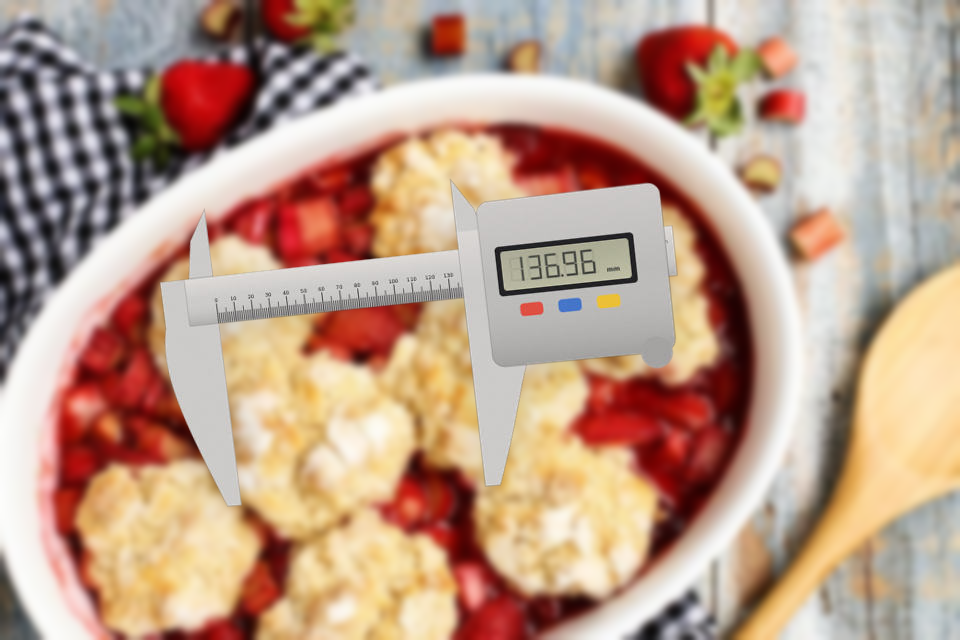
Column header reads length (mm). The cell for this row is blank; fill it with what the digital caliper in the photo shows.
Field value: 136.96 mm
